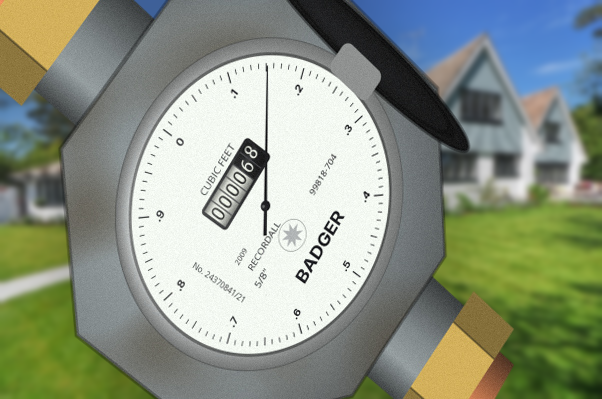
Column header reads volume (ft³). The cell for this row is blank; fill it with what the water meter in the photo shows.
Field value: 68.15 ft³
